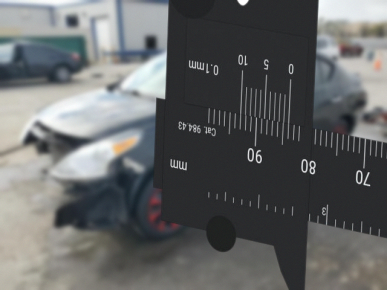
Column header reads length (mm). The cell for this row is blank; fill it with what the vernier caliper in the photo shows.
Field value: 84.0 mm
